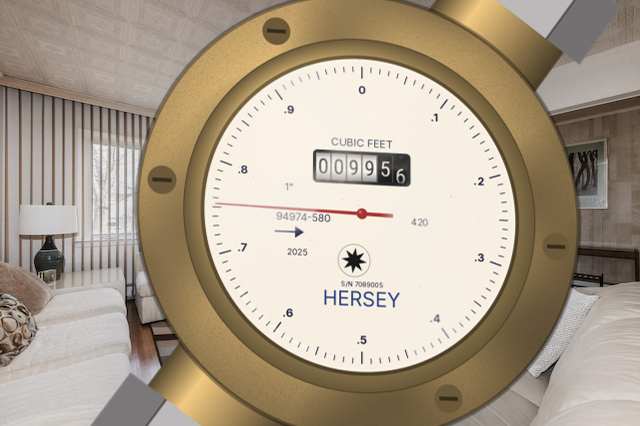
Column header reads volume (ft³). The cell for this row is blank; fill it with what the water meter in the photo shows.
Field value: 9955.75 ft³
